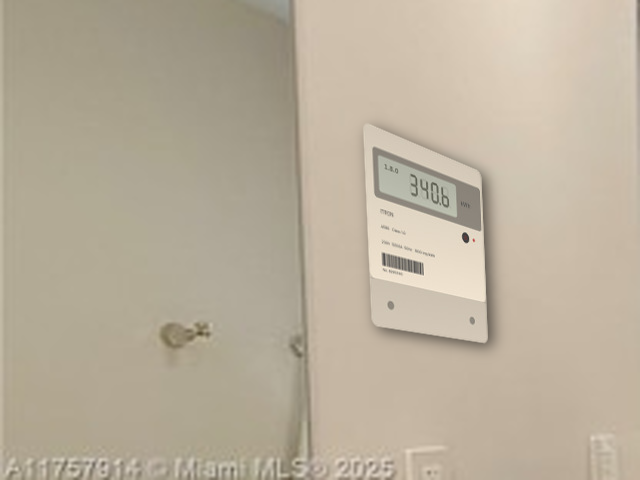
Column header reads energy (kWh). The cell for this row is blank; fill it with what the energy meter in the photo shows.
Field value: 340.6 kWh
